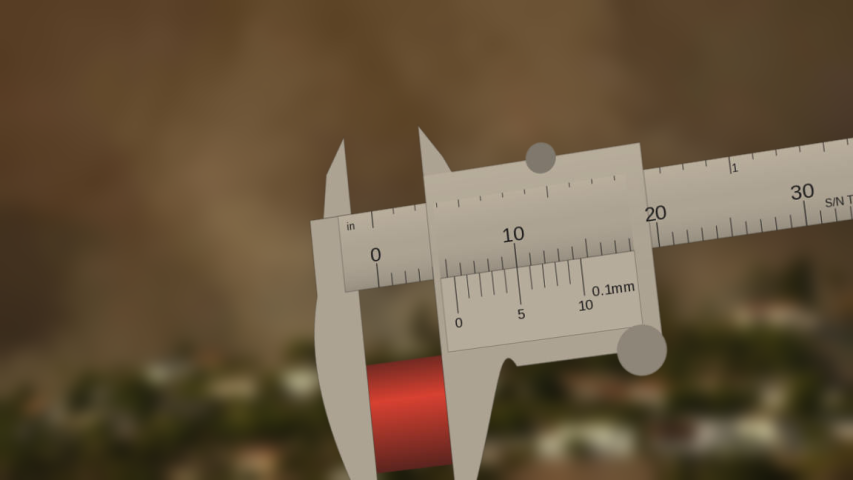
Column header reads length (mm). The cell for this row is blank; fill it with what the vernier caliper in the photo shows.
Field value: 5.5 mm
